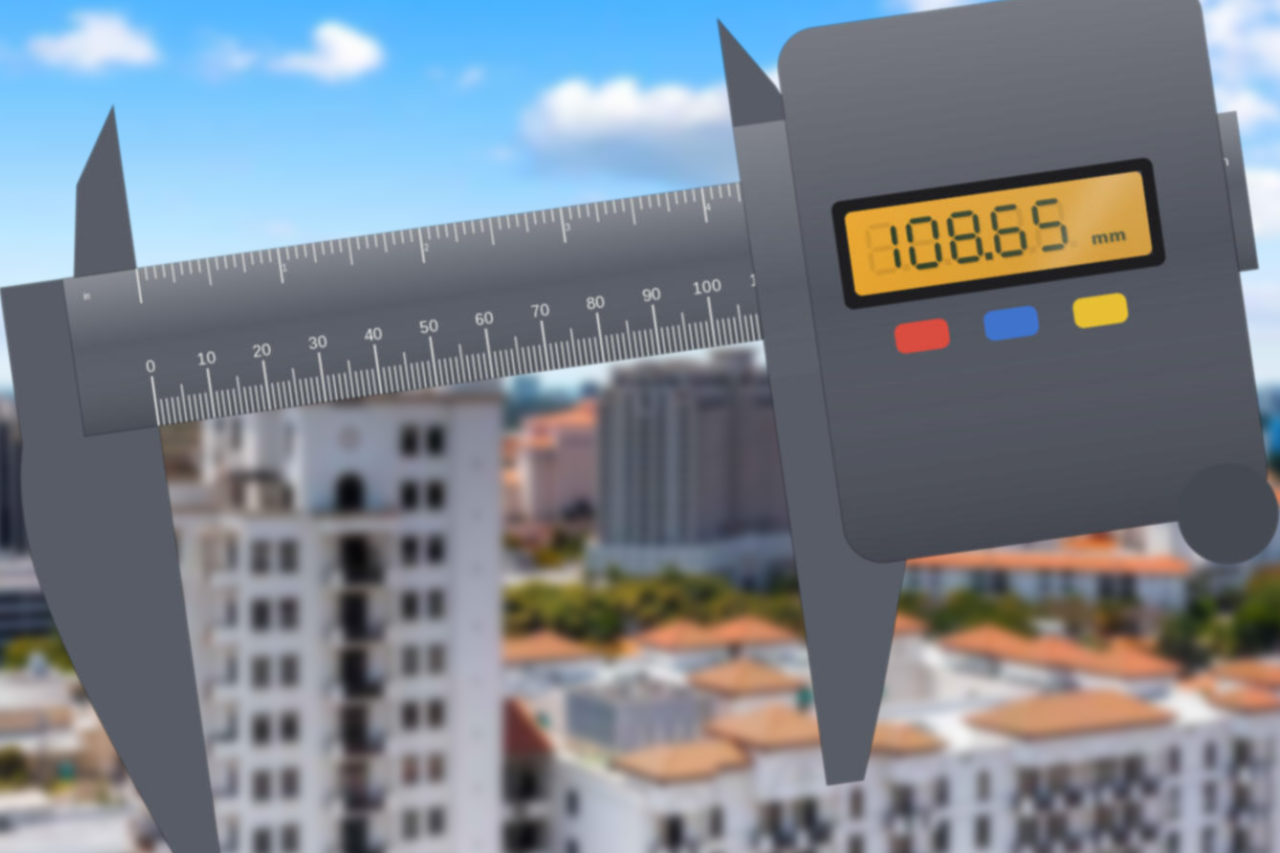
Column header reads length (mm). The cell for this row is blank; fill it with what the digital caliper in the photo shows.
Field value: 108.65 mm
